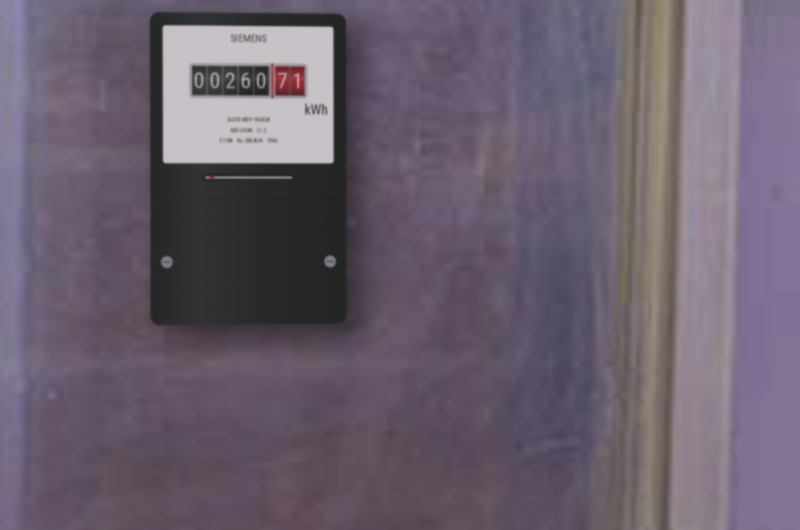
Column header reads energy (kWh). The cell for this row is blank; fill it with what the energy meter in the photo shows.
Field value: 260.71 kWh
